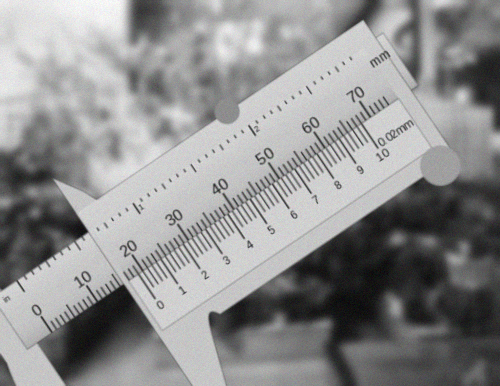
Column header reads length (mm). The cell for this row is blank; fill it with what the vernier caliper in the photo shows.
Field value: 19.0 mm
